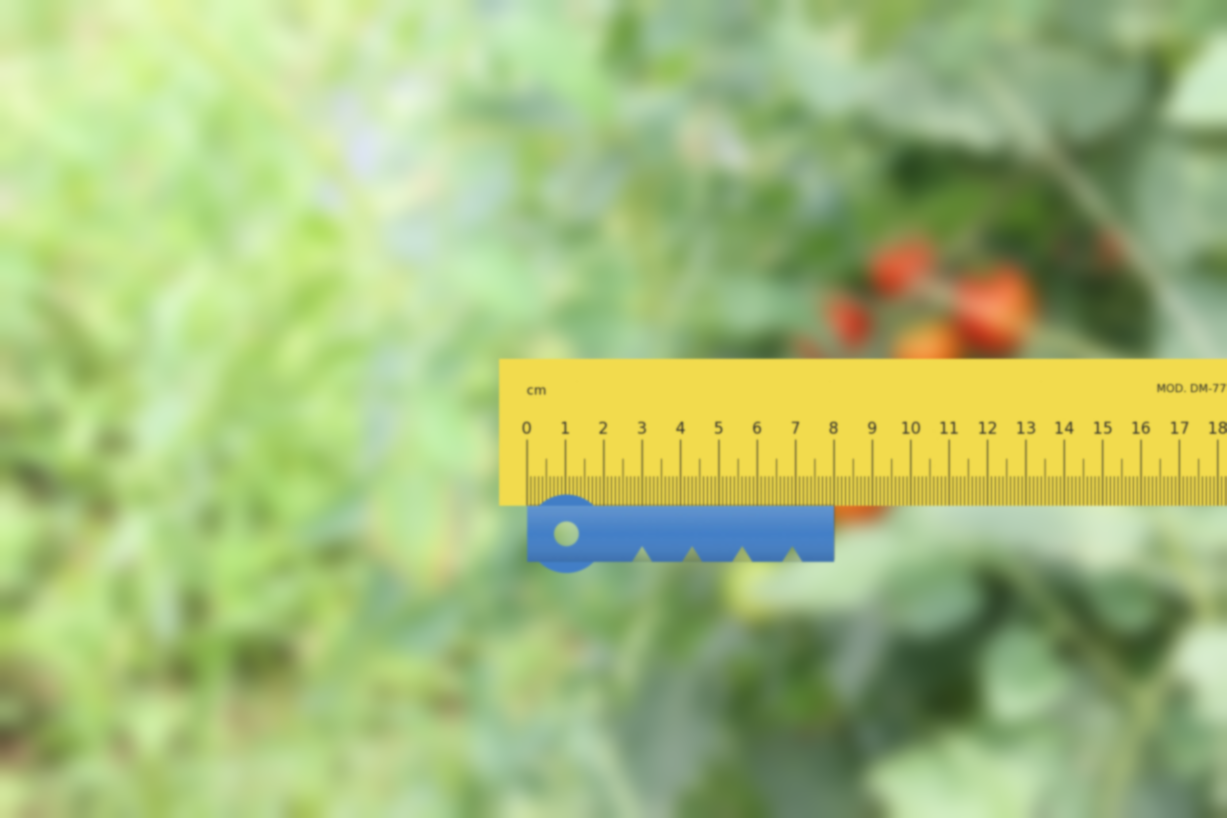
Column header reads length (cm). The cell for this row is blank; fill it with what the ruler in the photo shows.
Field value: 8 cm
